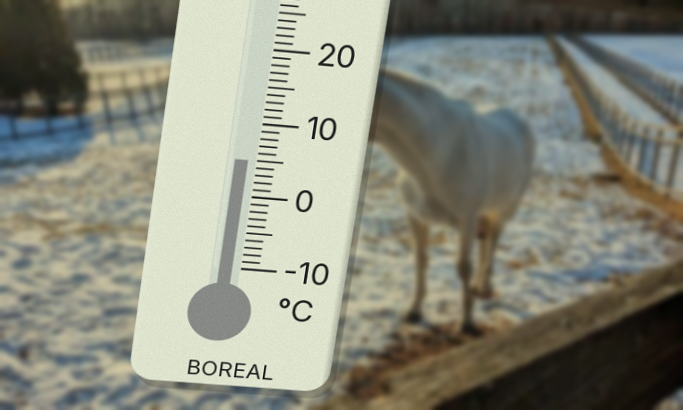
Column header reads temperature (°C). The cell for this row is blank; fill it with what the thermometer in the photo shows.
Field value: 5 °C
